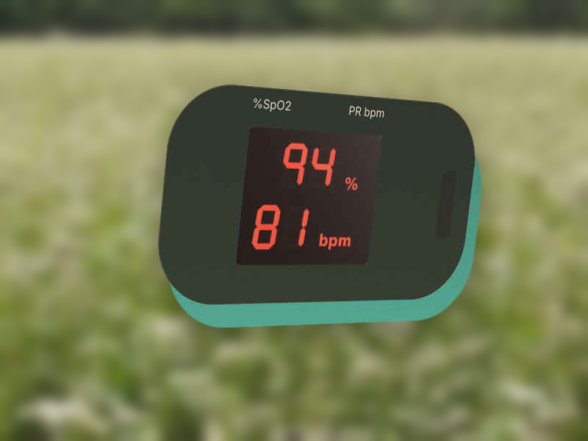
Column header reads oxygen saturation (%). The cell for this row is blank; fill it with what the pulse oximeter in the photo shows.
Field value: 94 %
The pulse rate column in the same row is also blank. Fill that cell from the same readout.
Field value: 81 bpm
